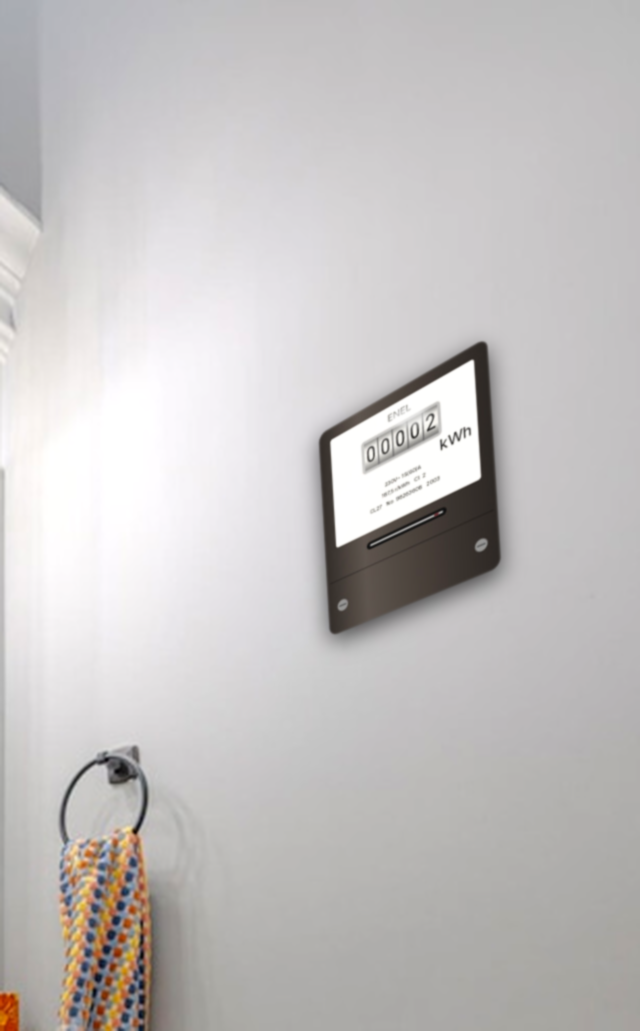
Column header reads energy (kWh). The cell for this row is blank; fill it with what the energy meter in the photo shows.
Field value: 2 kWh
